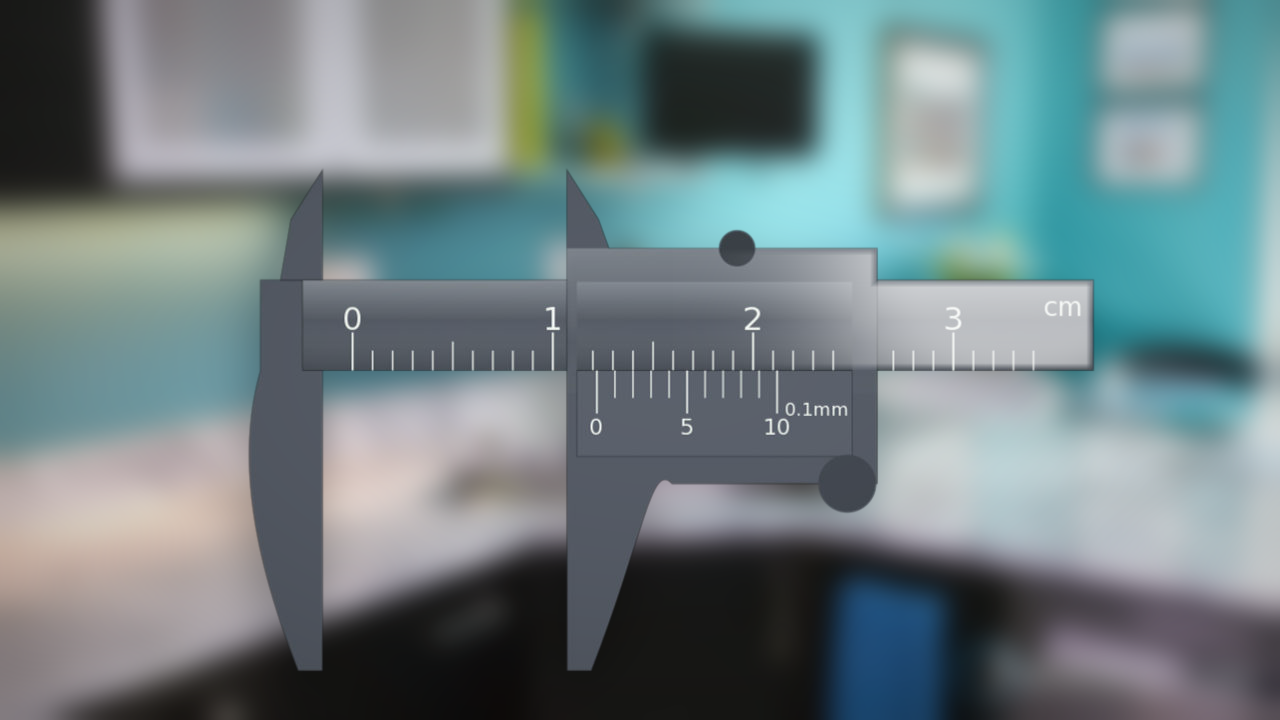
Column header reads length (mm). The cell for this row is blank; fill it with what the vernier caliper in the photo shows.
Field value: 12.2 mm
